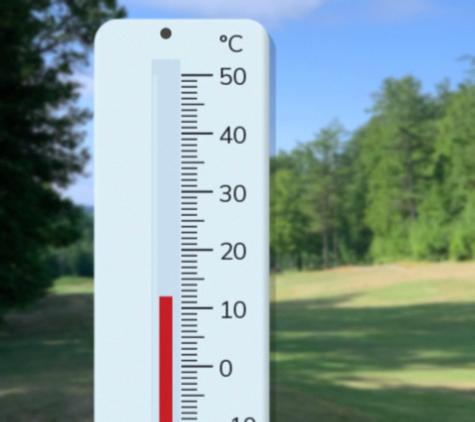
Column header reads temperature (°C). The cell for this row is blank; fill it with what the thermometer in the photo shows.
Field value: 12 °C
